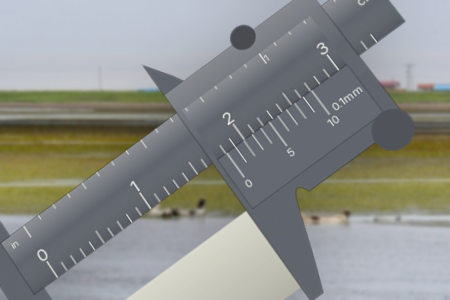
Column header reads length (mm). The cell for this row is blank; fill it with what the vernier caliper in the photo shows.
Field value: 18.1 mm
